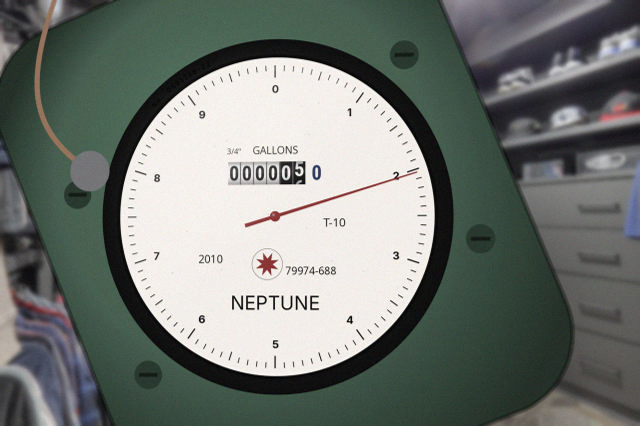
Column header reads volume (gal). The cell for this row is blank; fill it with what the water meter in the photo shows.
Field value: 52.0 gal
